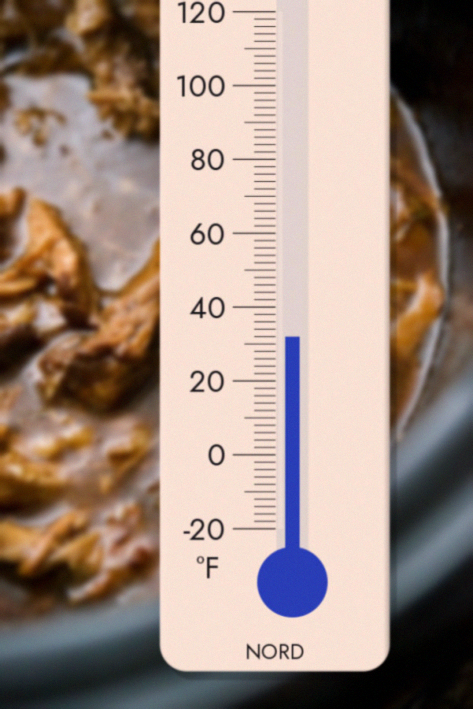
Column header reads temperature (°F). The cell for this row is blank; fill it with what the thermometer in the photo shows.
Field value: 32 °F
